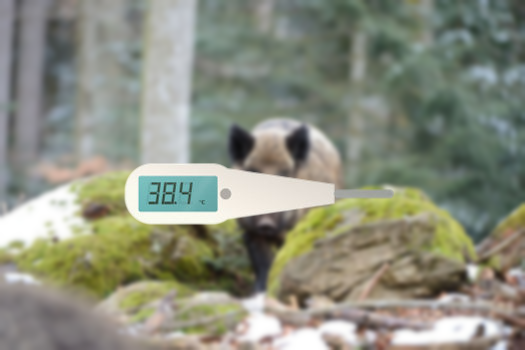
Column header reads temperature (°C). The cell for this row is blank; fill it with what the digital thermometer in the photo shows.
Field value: 38.4 °C
